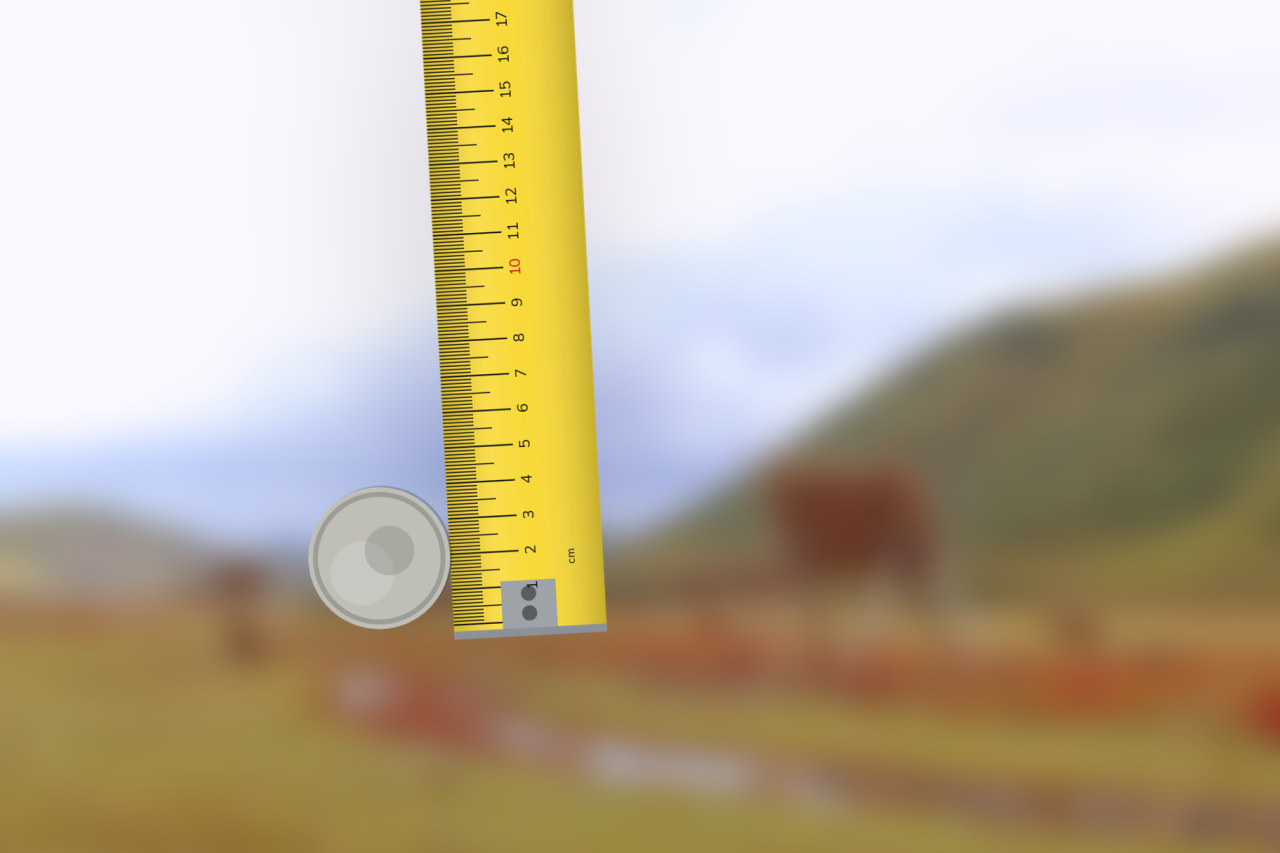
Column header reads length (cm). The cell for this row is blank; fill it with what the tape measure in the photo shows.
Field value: 4 cm
